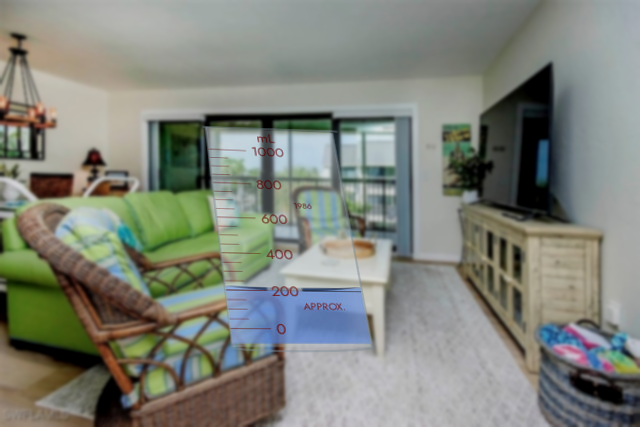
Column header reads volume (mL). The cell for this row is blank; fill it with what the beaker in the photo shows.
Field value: 200 mL
